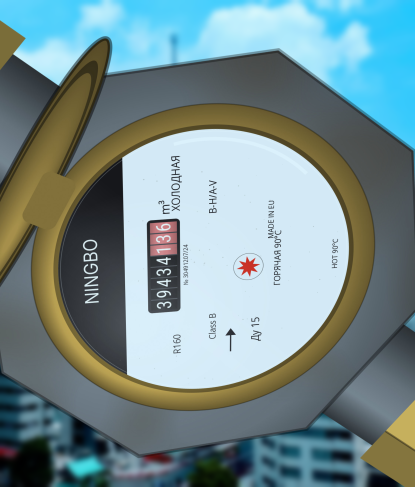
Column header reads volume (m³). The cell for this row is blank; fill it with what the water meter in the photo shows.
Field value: 39434.136 m³
